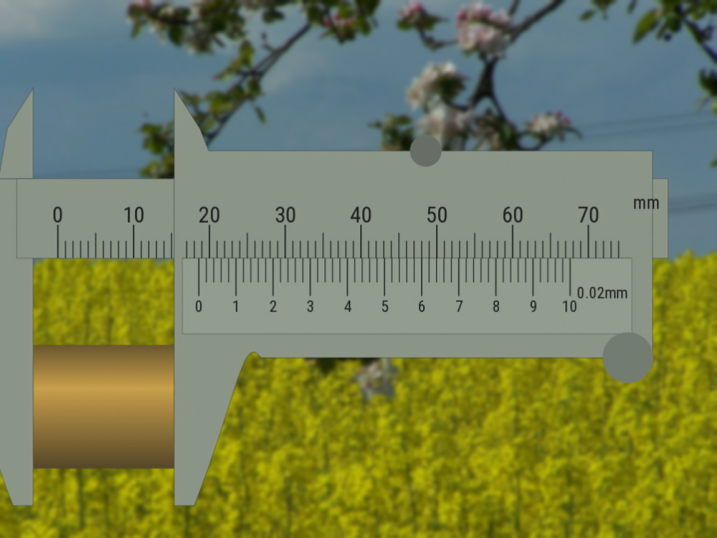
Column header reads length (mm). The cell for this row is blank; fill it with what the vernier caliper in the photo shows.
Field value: 18.6 mm
